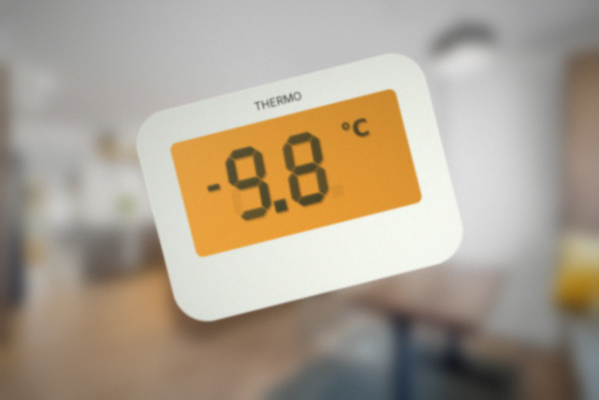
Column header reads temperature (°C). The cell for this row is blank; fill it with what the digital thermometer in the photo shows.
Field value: -9.8 °C
